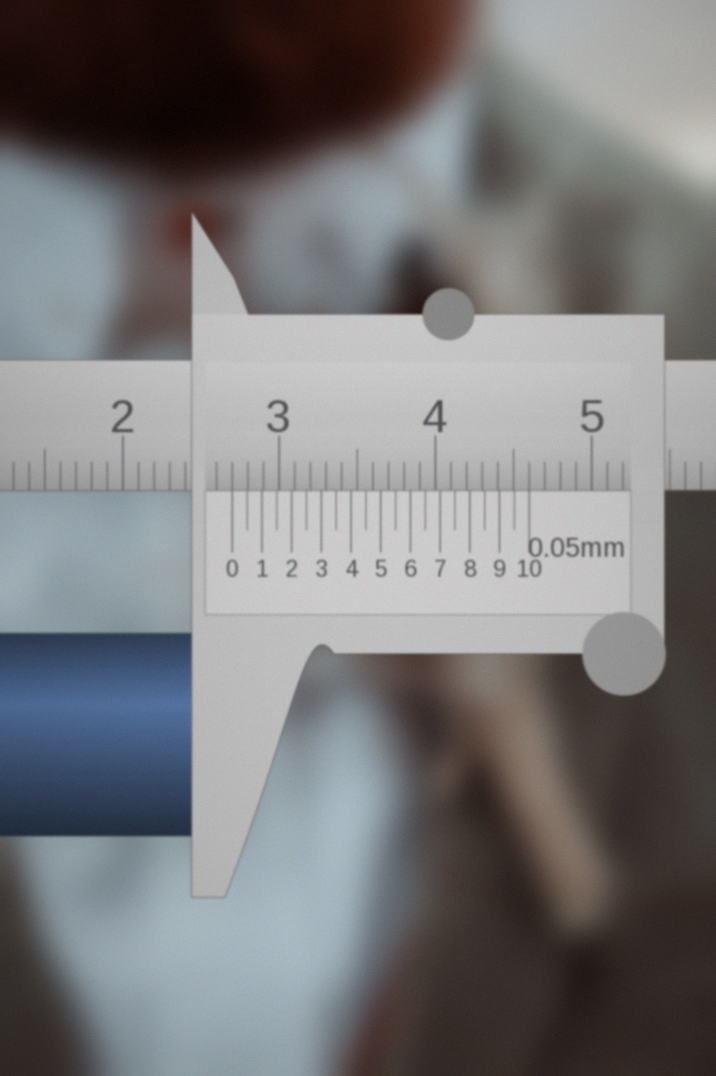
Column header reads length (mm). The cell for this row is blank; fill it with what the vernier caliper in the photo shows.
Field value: 27.0 mm
